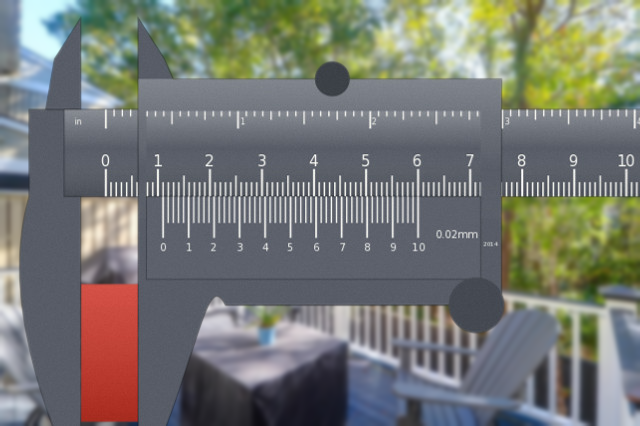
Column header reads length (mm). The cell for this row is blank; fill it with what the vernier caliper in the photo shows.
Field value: 11.0 mm
